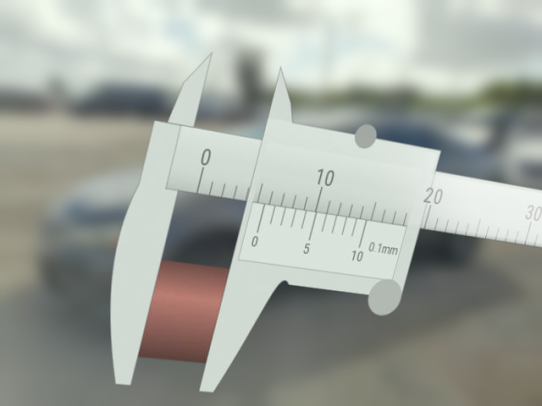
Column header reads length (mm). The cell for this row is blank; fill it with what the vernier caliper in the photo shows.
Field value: 5.6 mm
